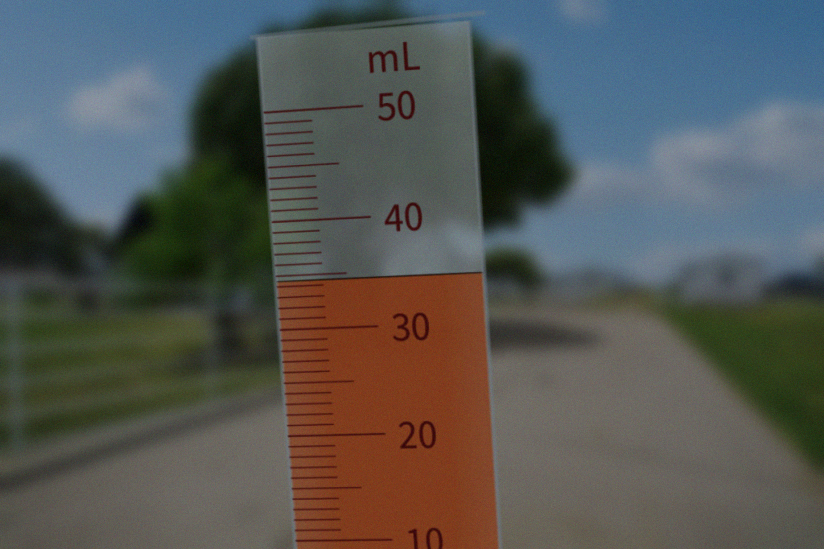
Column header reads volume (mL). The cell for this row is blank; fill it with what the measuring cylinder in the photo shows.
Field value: 34.5 mL
